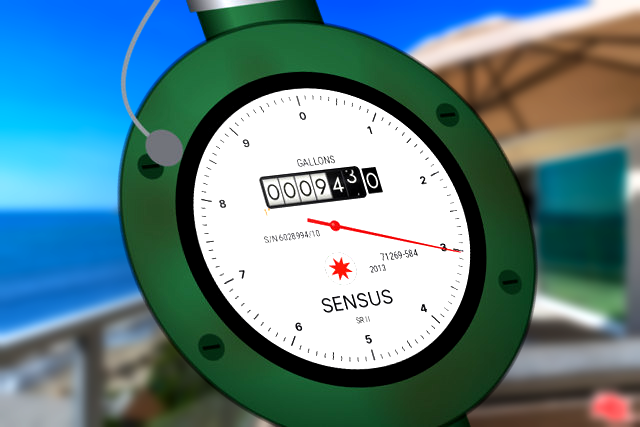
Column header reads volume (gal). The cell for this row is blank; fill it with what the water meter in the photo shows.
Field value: 9433.0 gal
